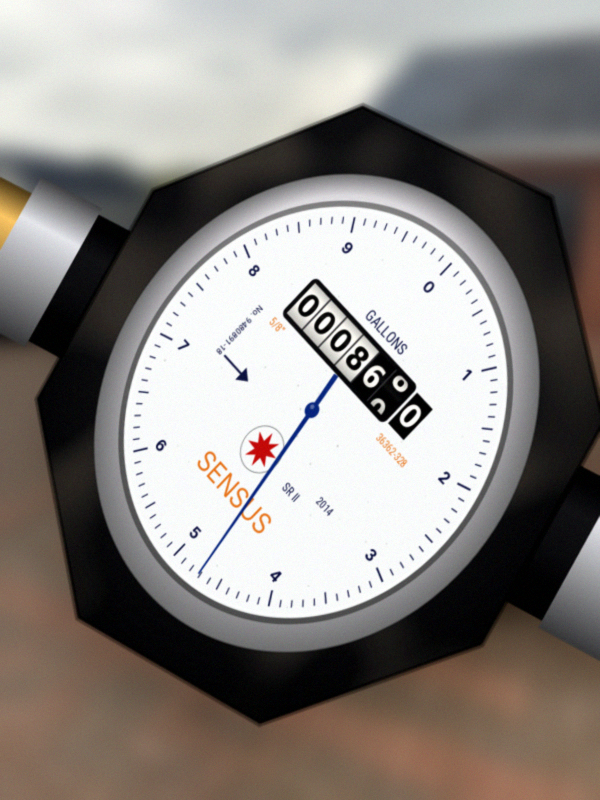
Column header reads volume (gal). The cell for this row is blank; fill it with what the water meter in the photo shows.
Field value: 8684.7 gal
